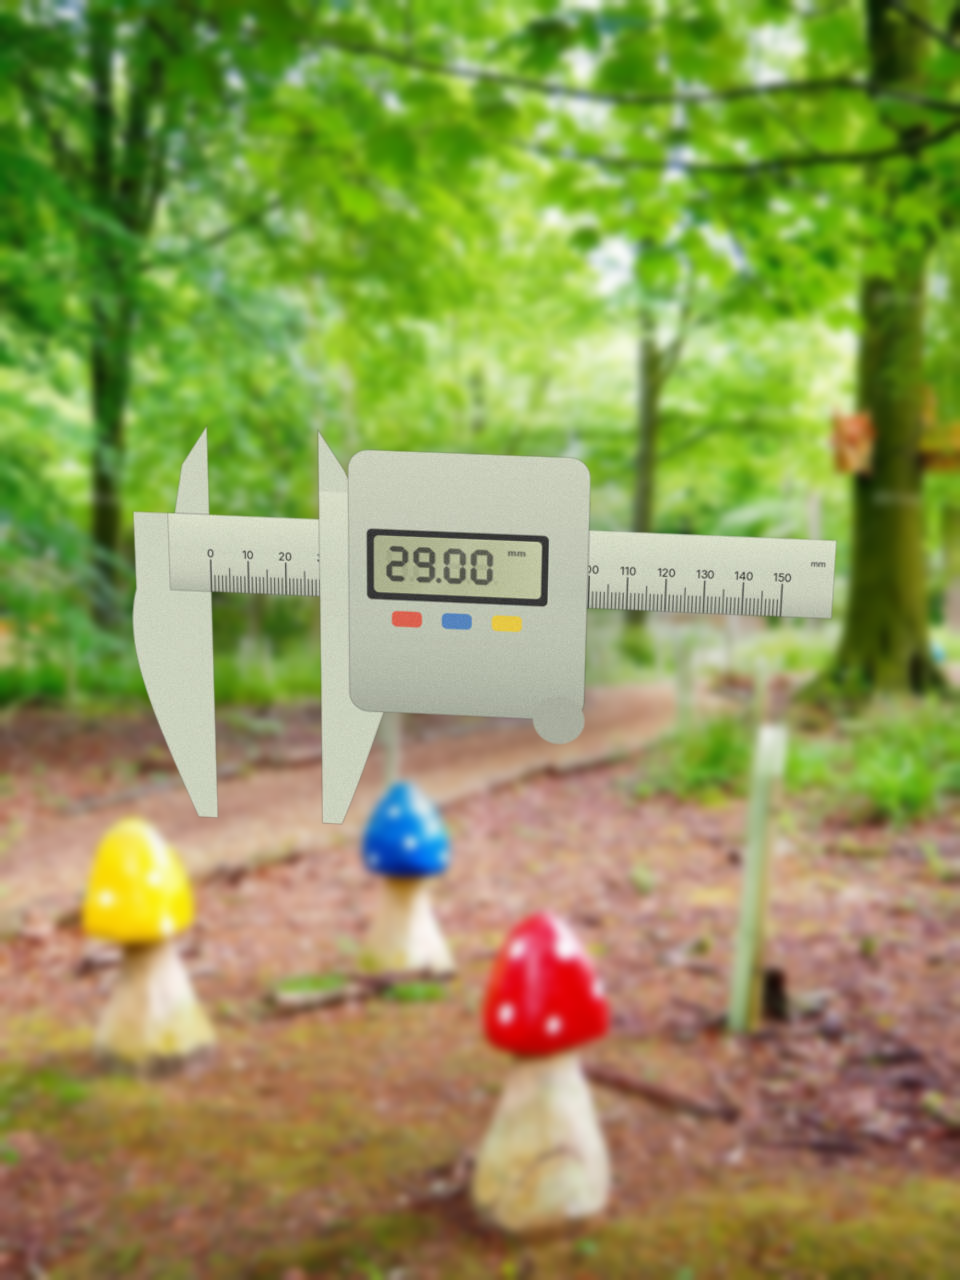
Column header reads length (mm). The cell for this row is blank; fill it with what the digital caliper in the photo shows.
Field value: 29.00 mm
